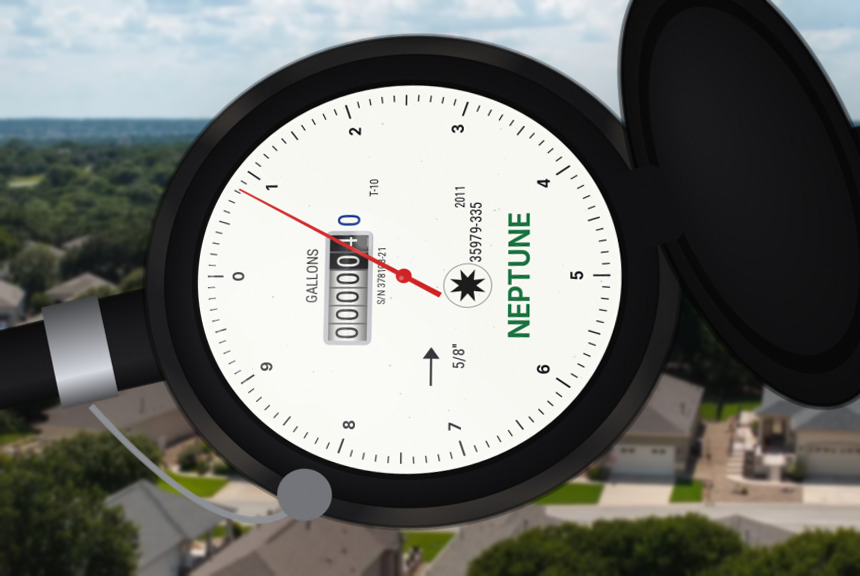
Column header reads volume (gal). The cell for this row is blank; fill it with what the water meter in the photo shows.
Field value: 40.8 gal
